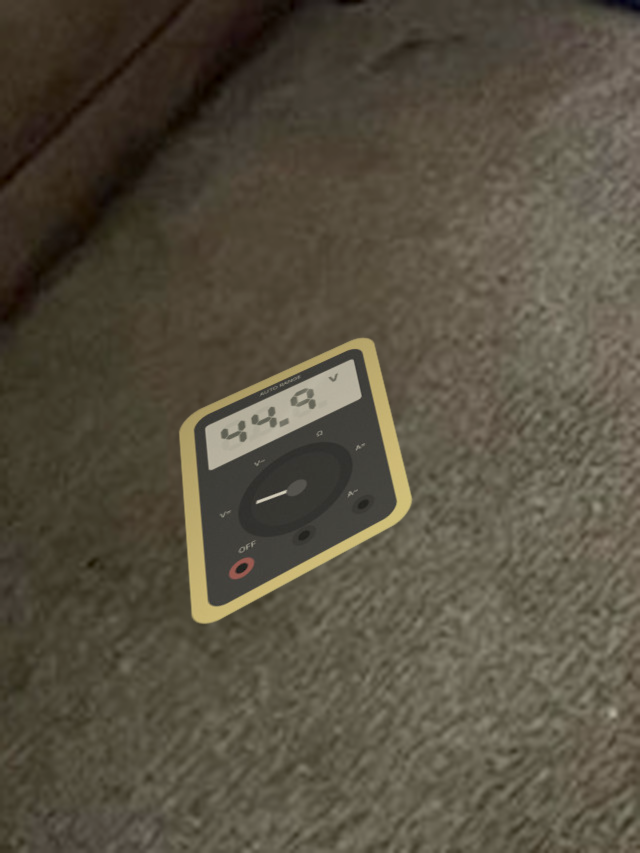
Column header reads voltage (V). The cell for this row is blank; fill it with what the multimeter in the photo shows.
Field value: 44.9 V
